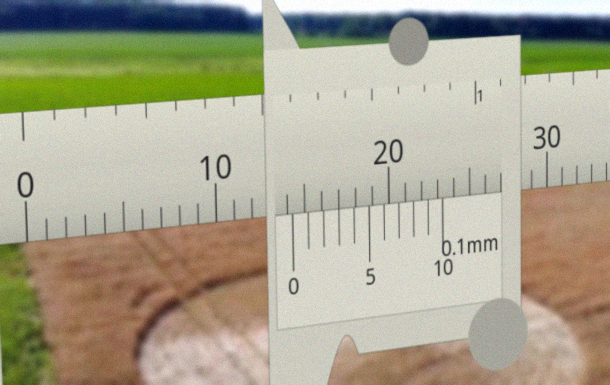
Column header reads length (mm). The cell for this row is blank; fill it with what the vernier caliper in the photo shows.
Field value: 14.3 mm
